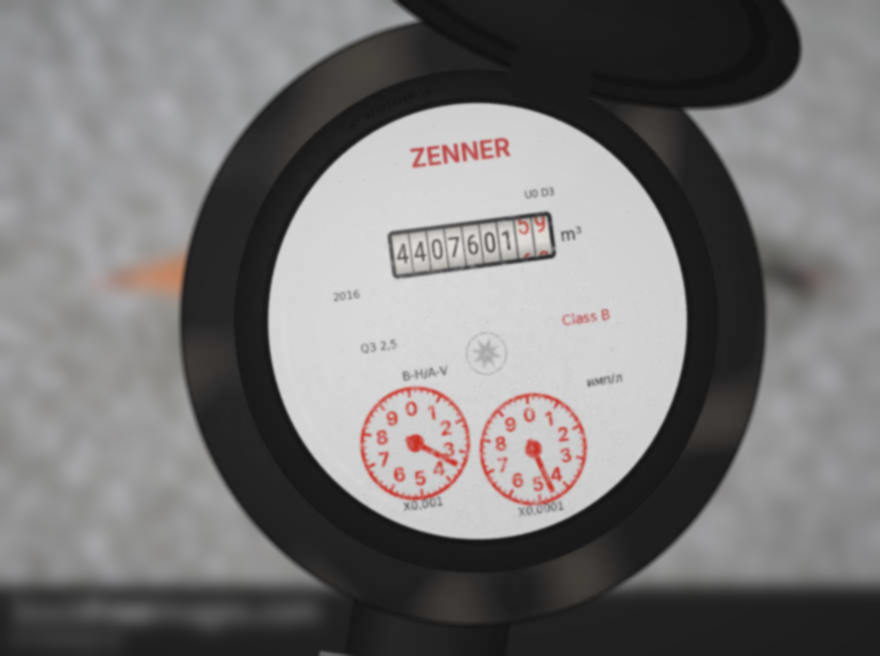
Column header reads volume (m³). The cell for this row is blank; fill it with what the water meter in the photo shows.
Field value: 4407601.5934 m³
